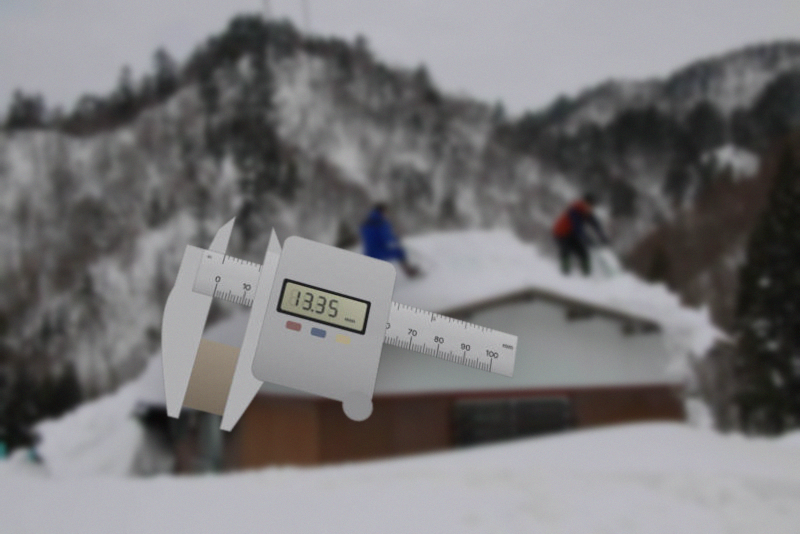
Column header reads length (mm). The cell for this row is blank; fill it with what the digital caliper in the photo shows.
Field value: 13.35 mm
